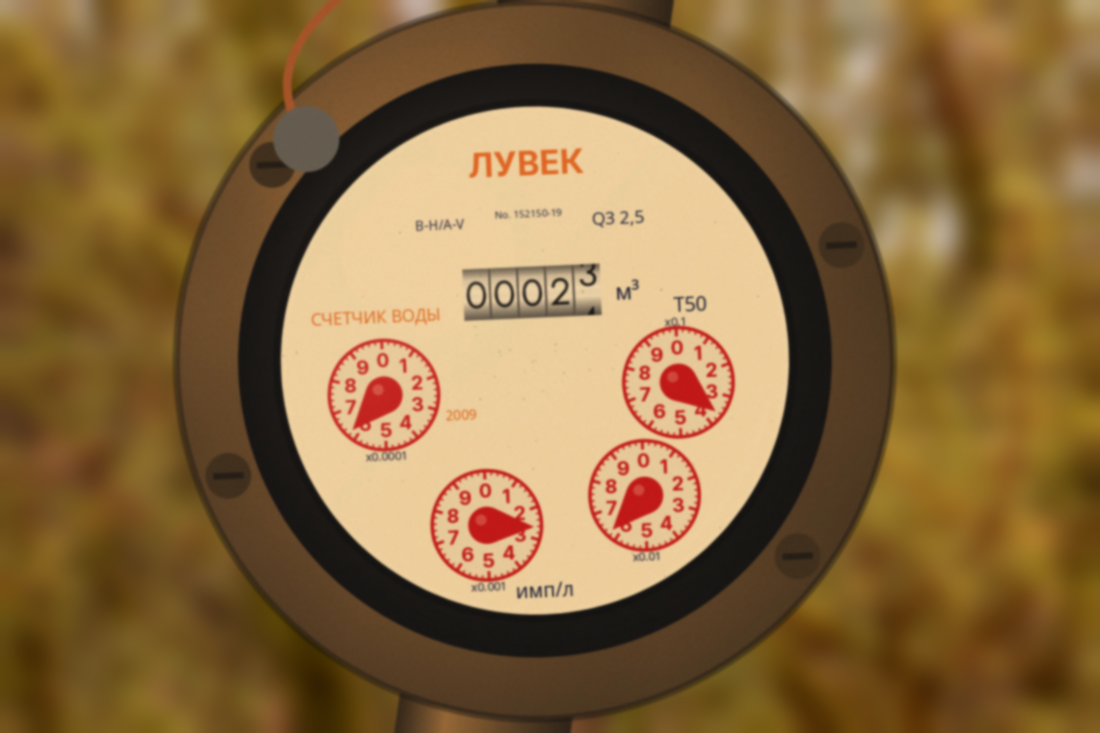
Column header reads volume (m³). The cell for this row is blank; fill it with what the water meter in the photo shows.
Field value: 23.3626 m³
